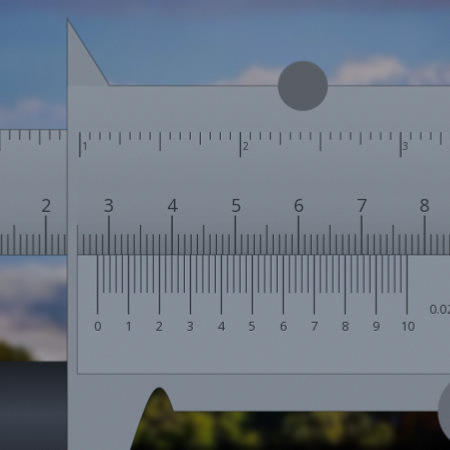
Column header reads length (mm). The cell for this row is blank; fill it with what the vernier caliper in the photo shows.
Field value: 28.2 mm
